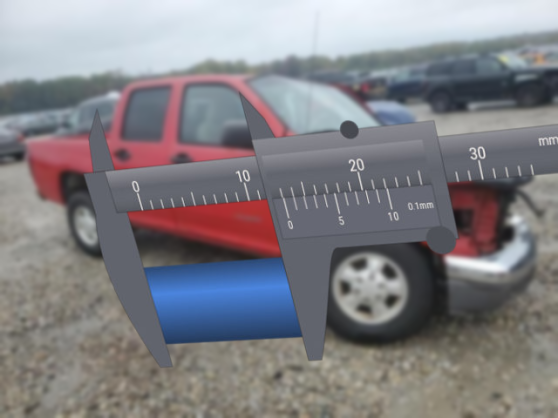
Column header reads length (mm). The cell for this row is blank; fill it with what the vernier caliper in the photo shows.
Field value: 13.1 mm
